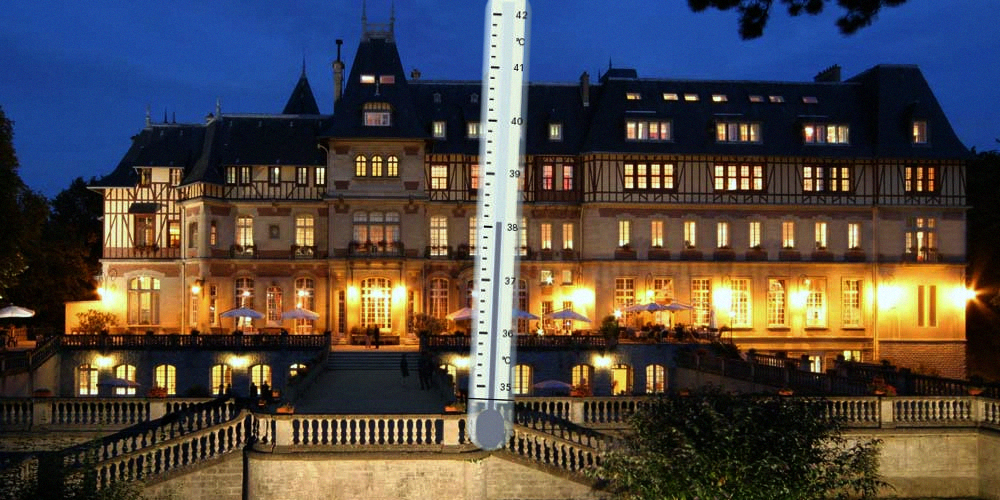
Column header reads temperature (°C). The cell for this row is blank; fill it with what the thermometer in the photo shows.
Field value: 38.1 °C
